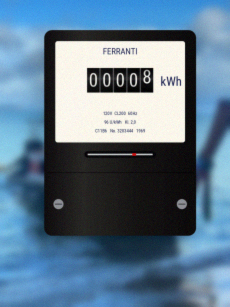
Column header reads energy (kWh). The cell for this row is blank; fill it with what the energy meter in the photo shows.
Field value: 8 kWh
